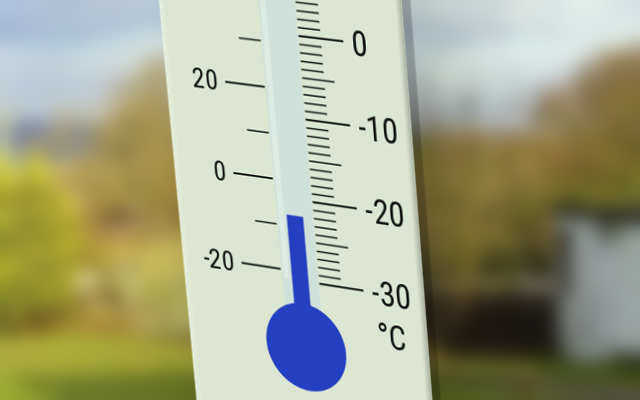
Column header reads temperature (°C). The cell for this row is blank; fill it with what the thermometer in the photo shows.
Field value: -22 °C
